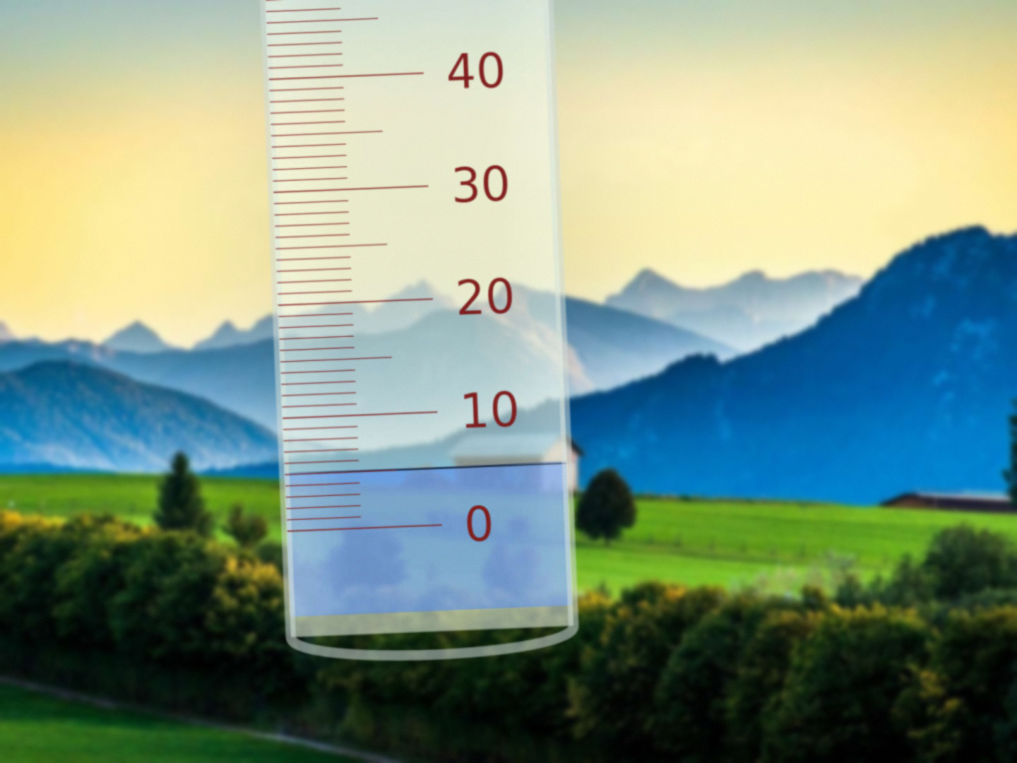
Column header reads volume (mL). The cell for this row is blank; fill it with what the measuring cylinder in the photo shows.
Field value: 5 mL
